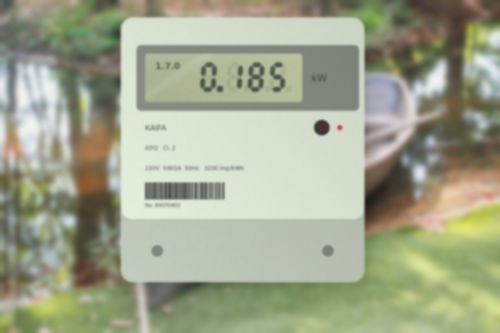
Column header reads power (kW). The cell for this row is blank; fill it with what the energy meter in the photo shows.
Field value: 0.185 kW
